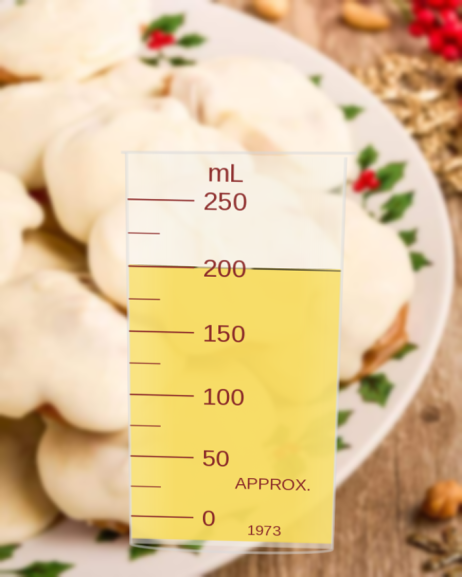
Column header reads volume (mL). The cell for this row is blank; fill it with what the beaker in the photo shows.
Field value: 200 mL
